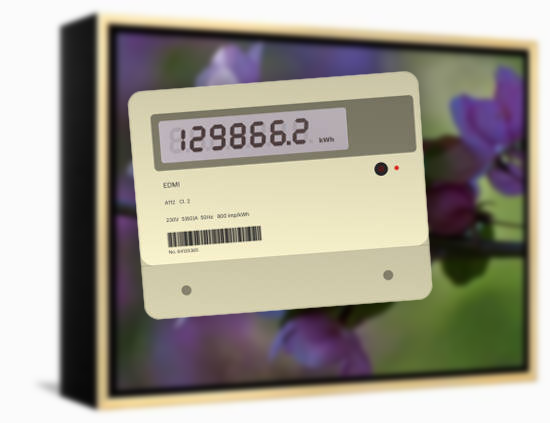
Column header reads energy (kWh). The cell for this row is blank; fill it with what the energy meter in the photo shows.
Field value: 129866.2 kWh
